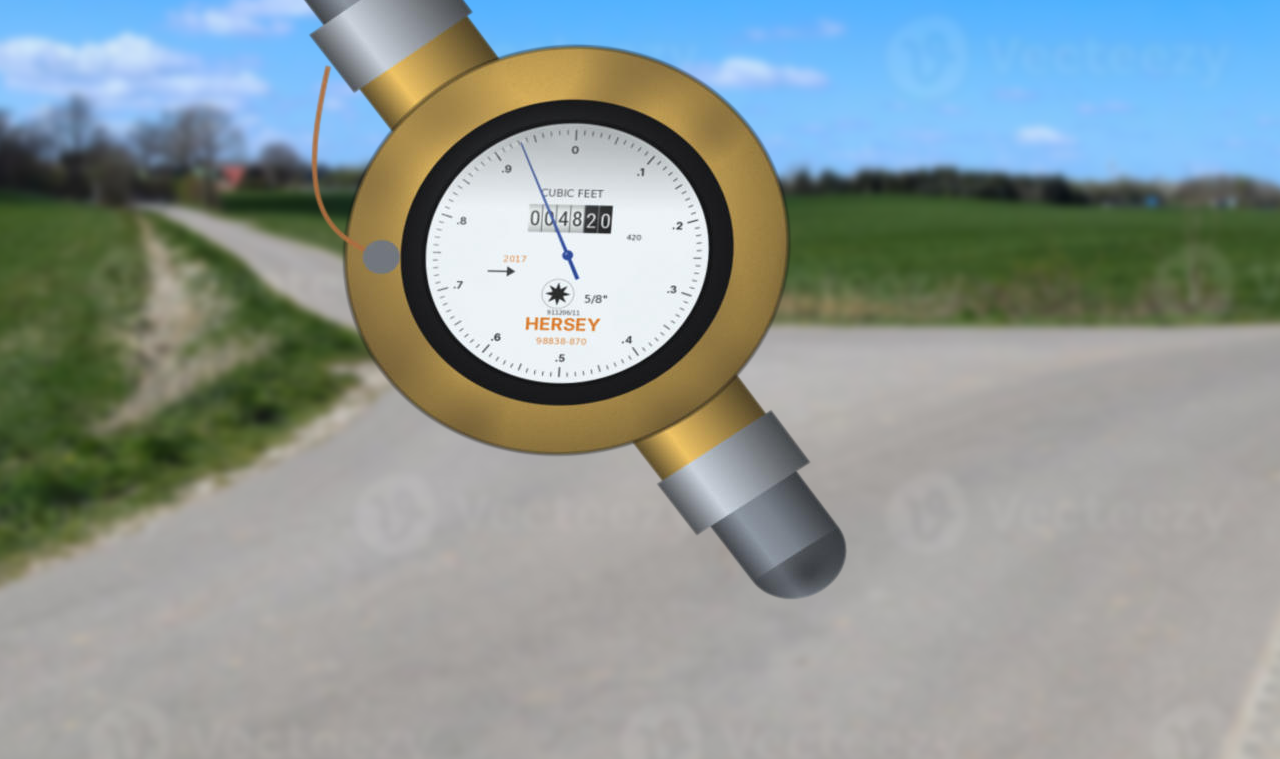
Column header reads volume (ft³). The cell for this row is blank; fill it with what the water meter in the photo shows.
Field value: 4819.93 ft³
